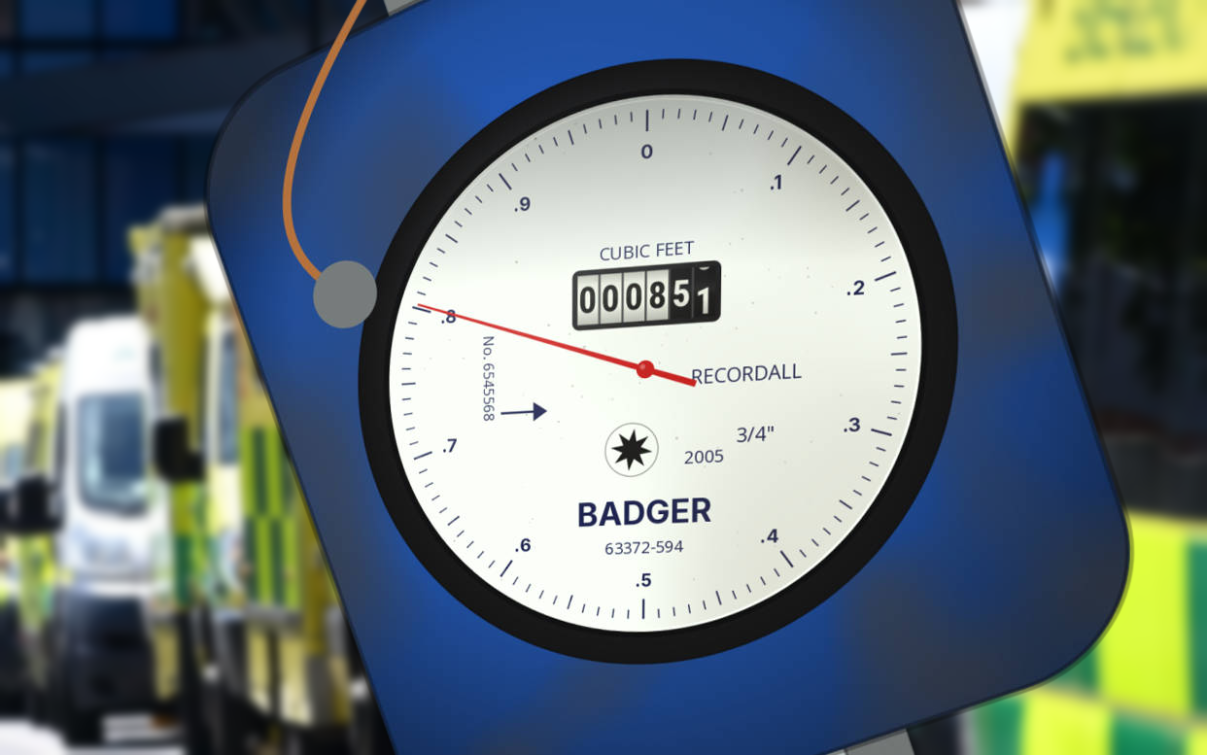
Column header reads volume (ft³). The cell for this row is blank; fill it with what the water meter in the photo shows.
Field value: 850.80 ft³
